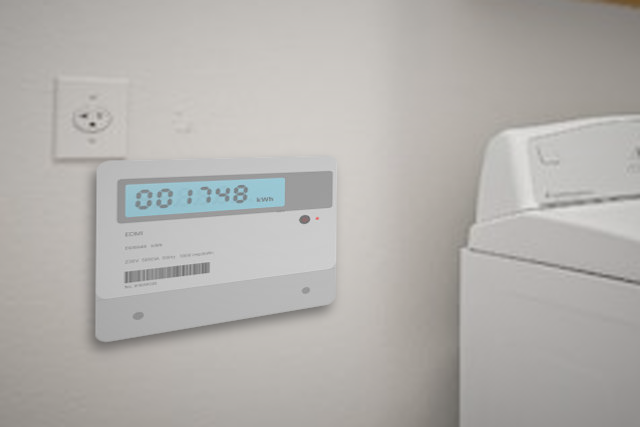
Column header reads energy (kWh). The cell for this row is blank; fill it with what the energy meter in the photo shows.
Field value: 1748 kWh
